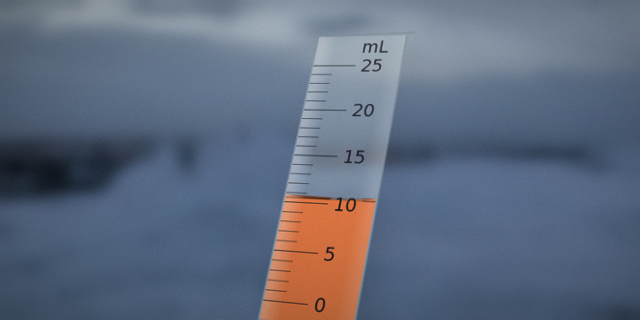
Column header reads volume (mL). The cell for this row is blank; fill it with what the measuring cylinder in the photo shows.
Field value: 10.5 mL
